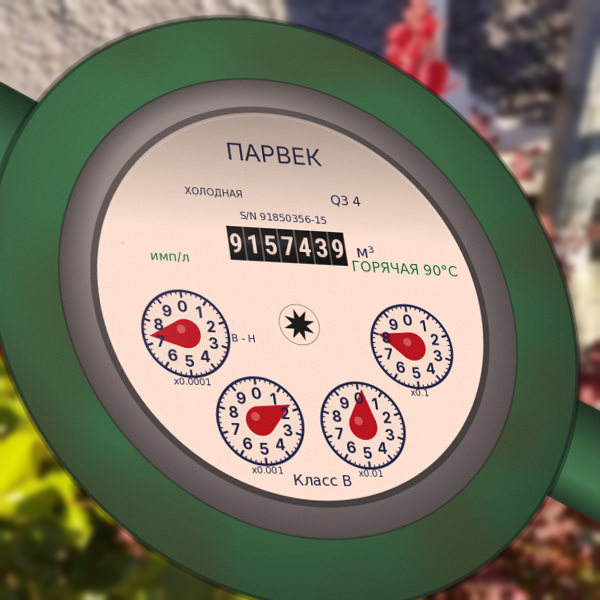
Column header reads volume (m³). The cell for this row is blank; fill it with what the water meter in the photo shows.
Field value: 9157439.8017 m³
